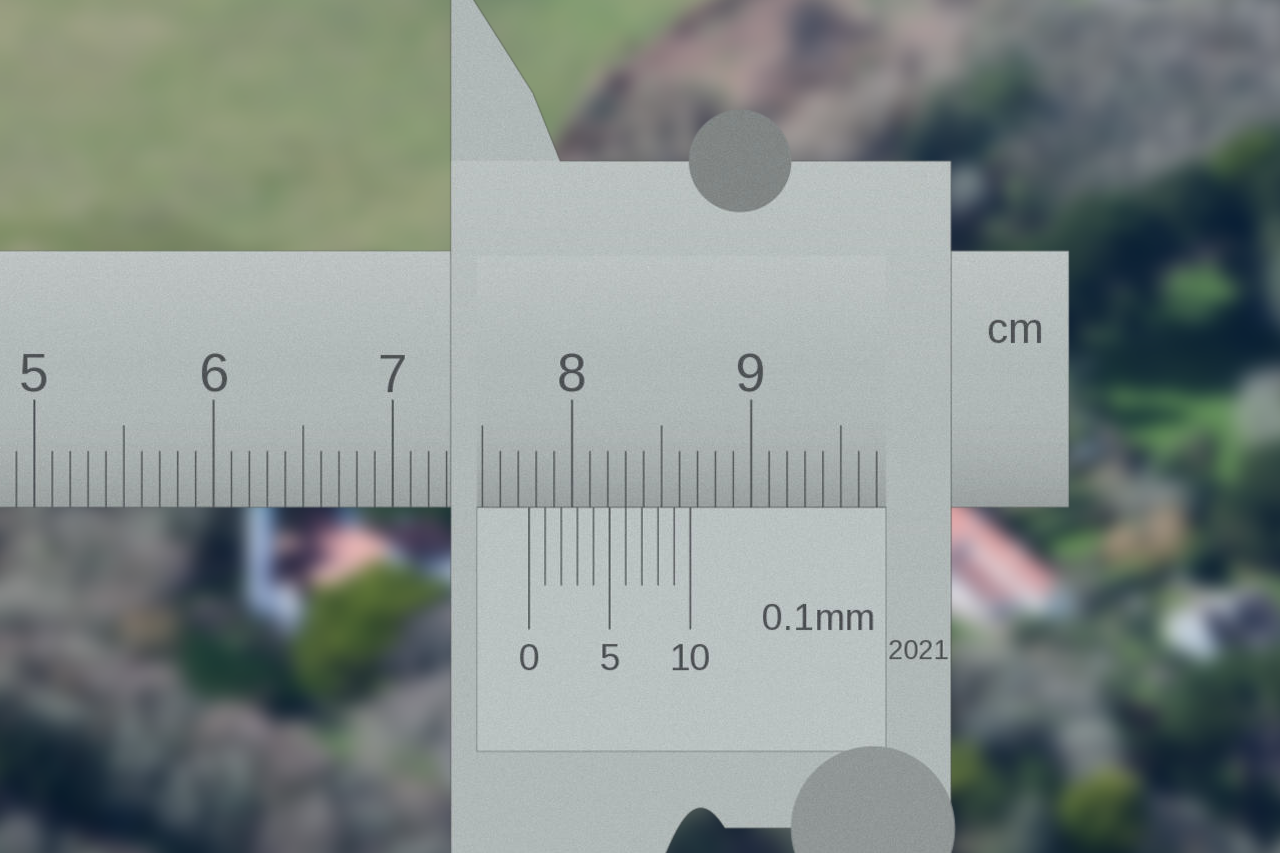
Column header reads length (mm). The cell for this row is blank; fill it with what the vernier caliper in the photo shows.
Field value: 77.6 mm
